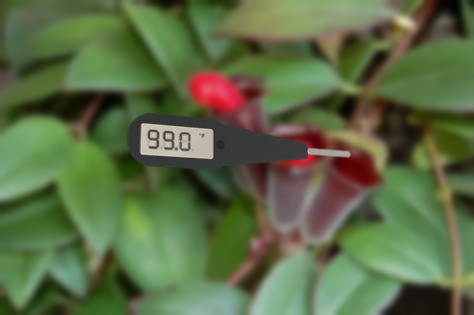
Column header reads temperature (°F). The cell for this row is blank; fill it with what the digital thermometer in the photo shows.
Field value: 99.0 °F
